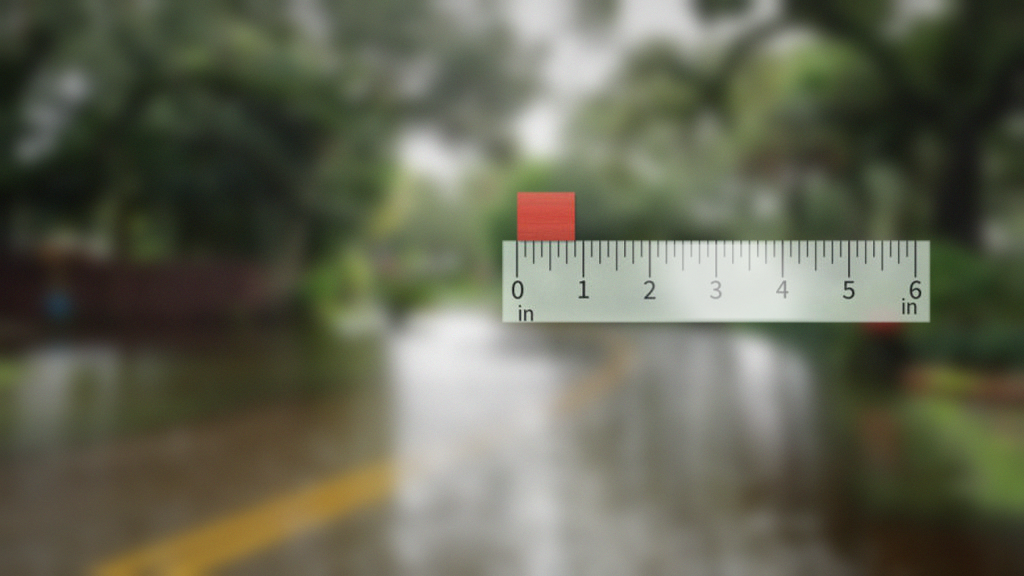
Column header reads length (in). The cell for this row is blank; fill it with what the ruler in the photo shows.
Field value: 0.875 in
